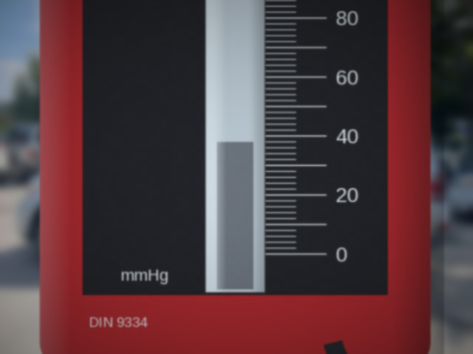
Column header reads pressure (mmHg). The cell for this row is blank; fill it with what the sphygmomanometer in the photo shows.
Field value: 38 mmHg
